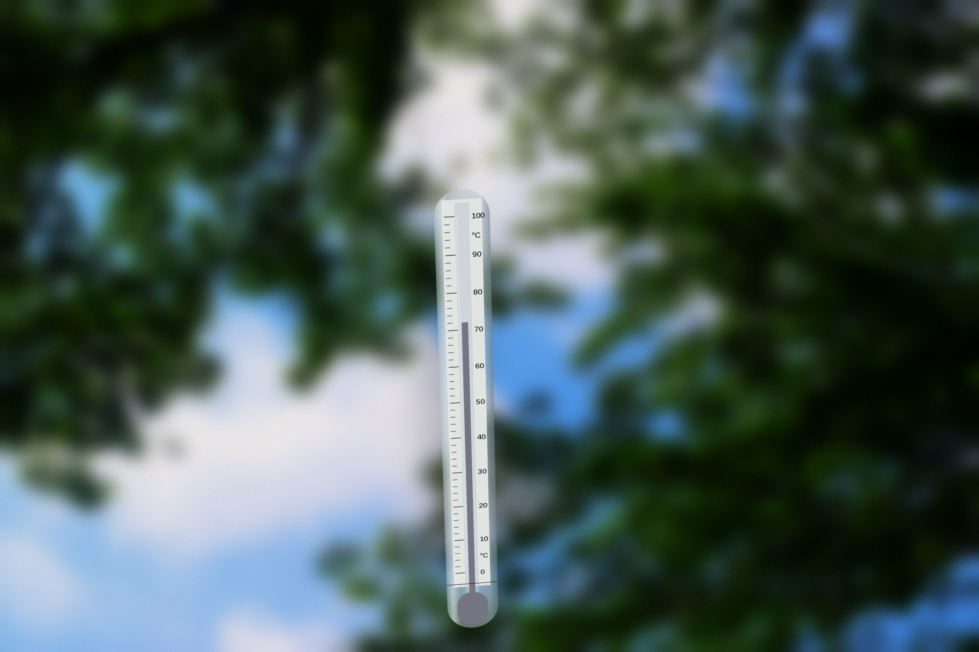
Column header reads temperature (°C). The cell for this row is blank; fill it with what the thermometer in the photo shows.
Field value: 72 °C
